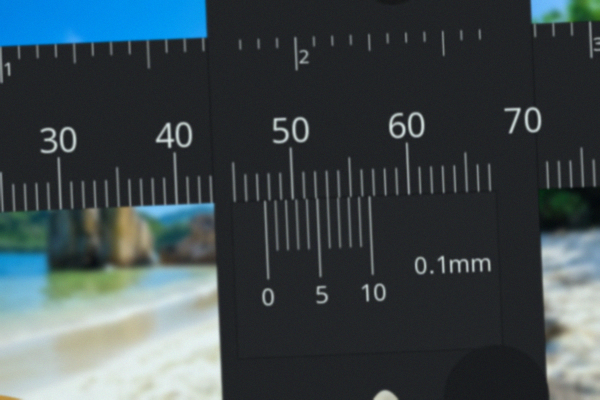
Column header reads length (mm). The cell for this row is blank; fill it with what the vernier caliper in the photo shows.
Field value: 47.6 mm
